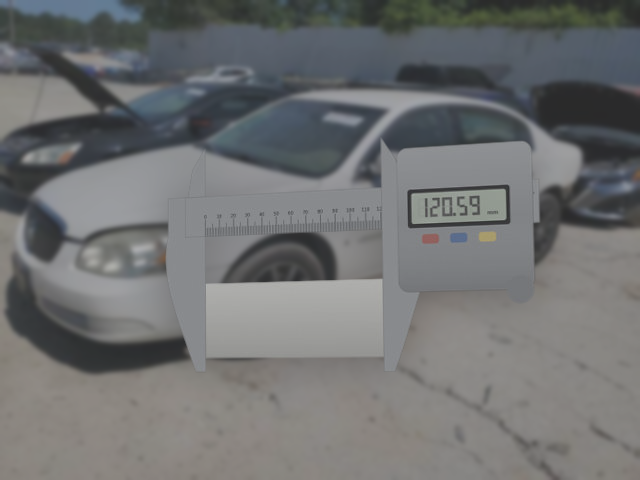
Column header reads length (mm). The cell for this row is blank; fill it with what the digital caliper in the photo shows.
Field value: 120.59 mm
